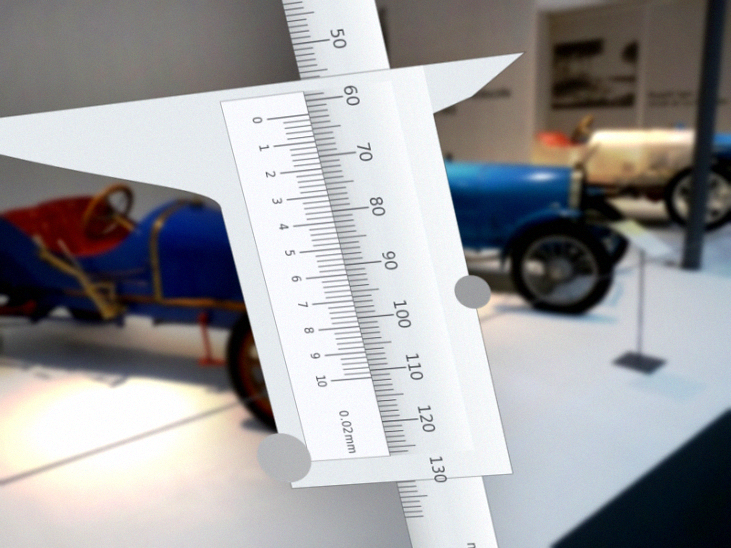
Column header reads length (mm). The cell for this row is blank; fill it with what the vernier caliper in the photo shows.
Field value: 62.4 mm
